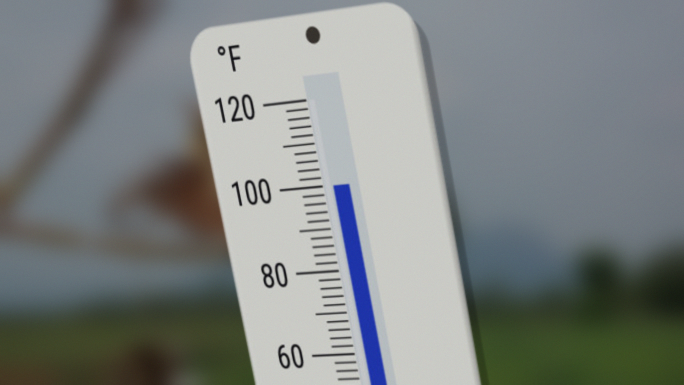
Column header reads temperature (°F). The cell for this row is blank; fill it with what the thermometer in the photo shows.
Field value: 100 °F
